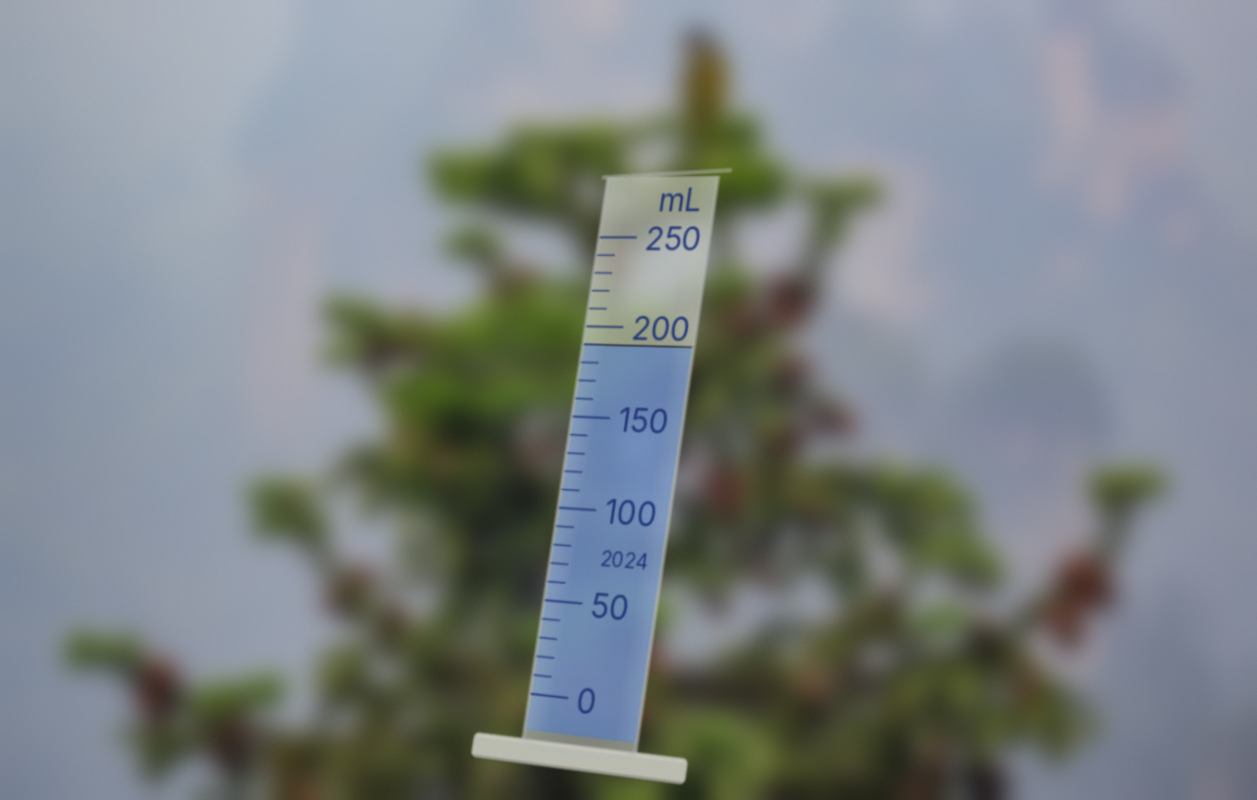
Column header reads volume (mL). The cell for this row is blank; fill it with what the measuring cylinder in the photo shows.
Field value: 190 mL
